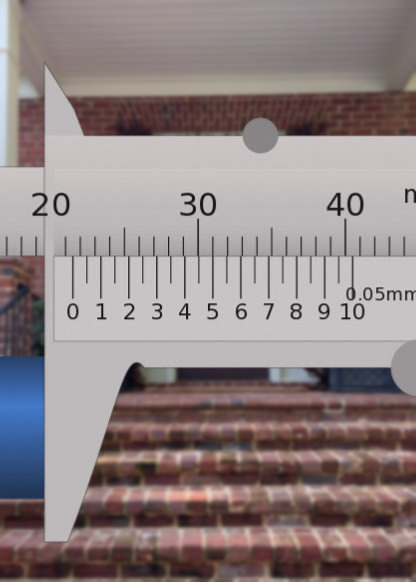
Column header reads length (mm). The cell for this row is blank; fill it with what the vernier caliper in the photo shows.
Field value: 21.5 mm
